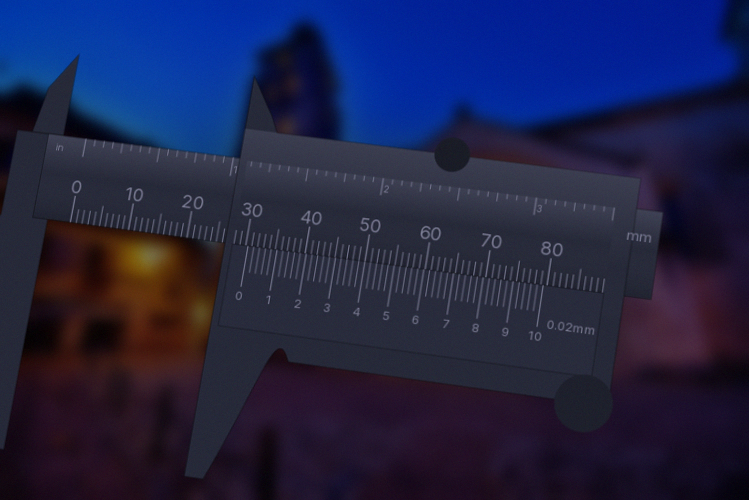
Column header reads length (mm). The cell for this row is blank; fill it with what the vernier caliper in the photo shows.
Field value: 30.4 mm
